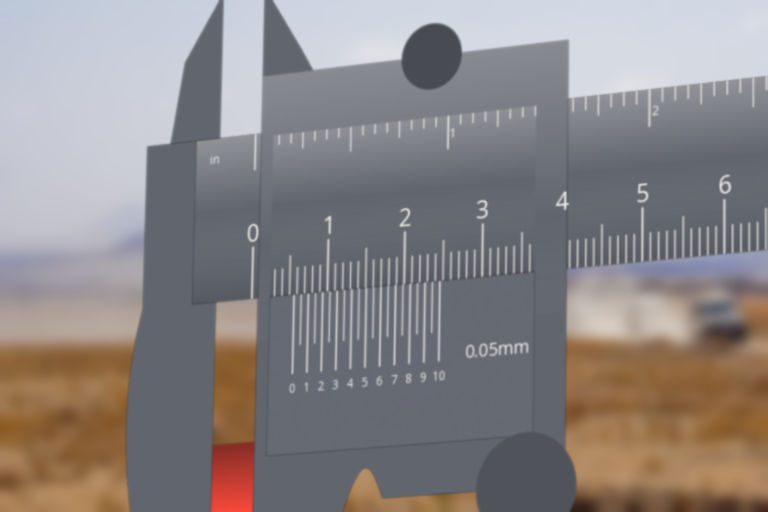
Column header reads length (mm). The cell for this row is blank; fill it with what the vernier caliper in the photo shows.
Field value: 5.6 mm
